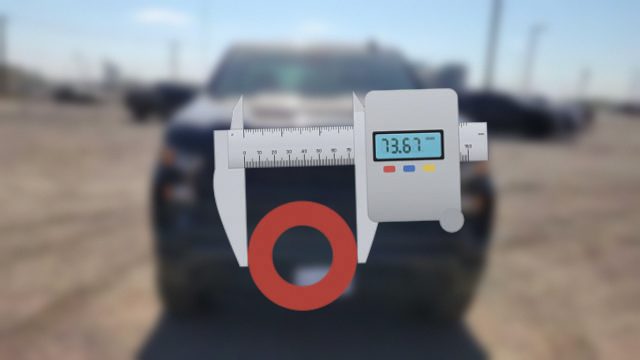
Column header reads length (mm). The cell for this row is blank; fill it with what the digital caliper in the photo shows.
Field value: 73.67 mm
